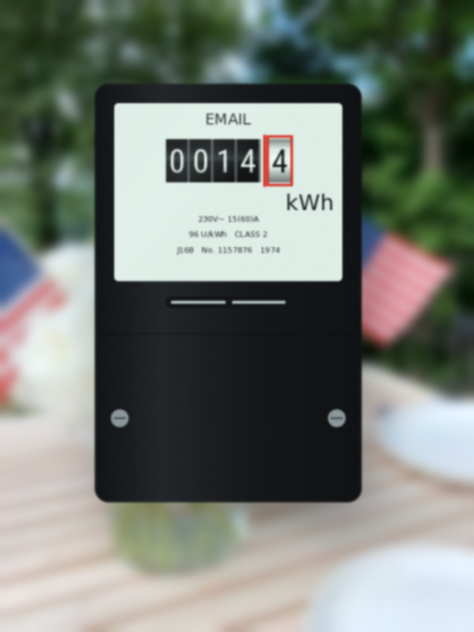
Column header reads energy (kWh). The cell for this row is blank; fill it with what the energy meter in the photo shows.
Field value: 14.4 kWh
